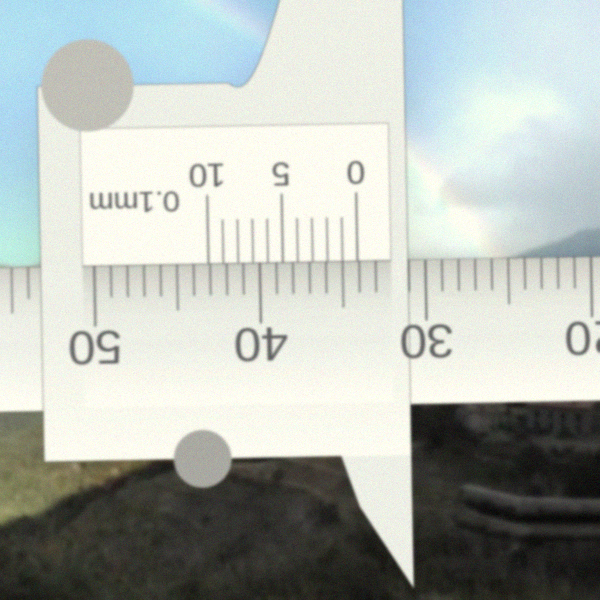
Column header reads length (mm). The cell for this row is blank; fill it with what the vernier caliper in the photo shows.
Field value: 34.1 mm
